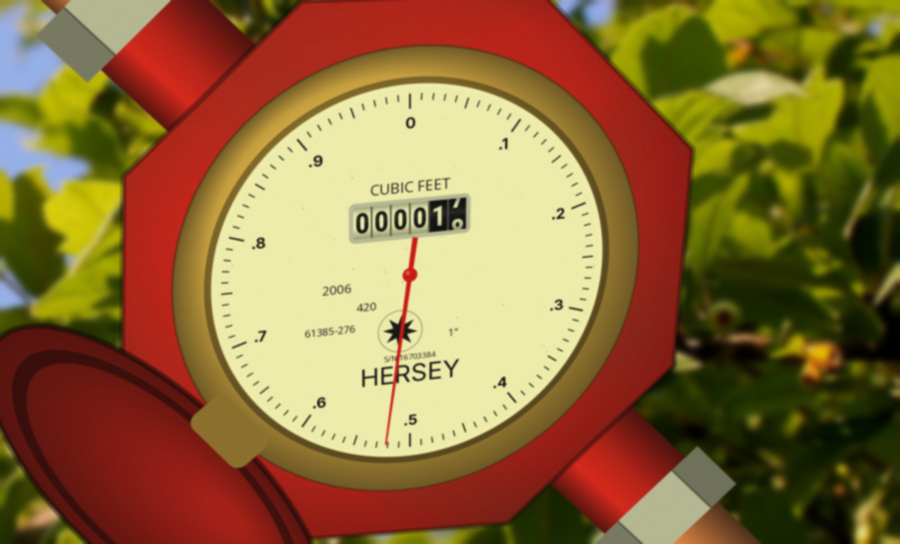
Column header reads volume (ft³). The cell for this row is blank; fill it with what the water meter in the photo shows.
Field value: 17.52 ft³
